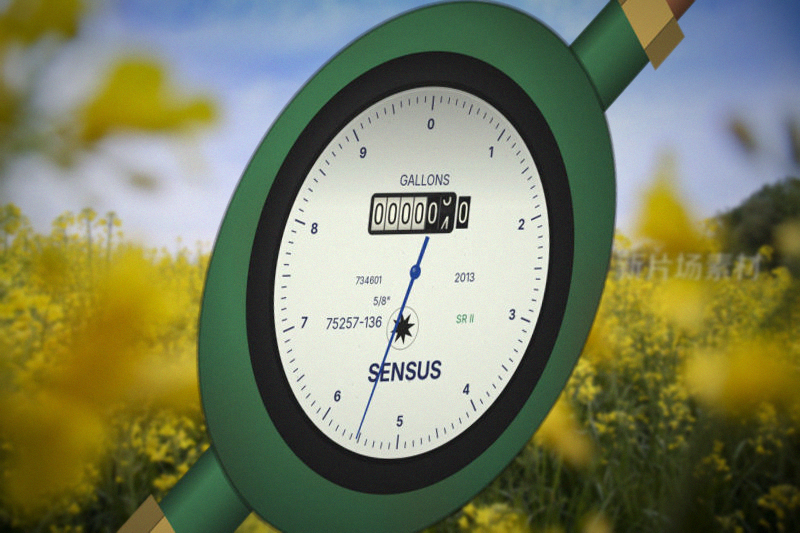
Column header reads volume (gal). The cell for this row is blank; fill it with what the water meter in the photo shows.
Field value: 35.5 gal
